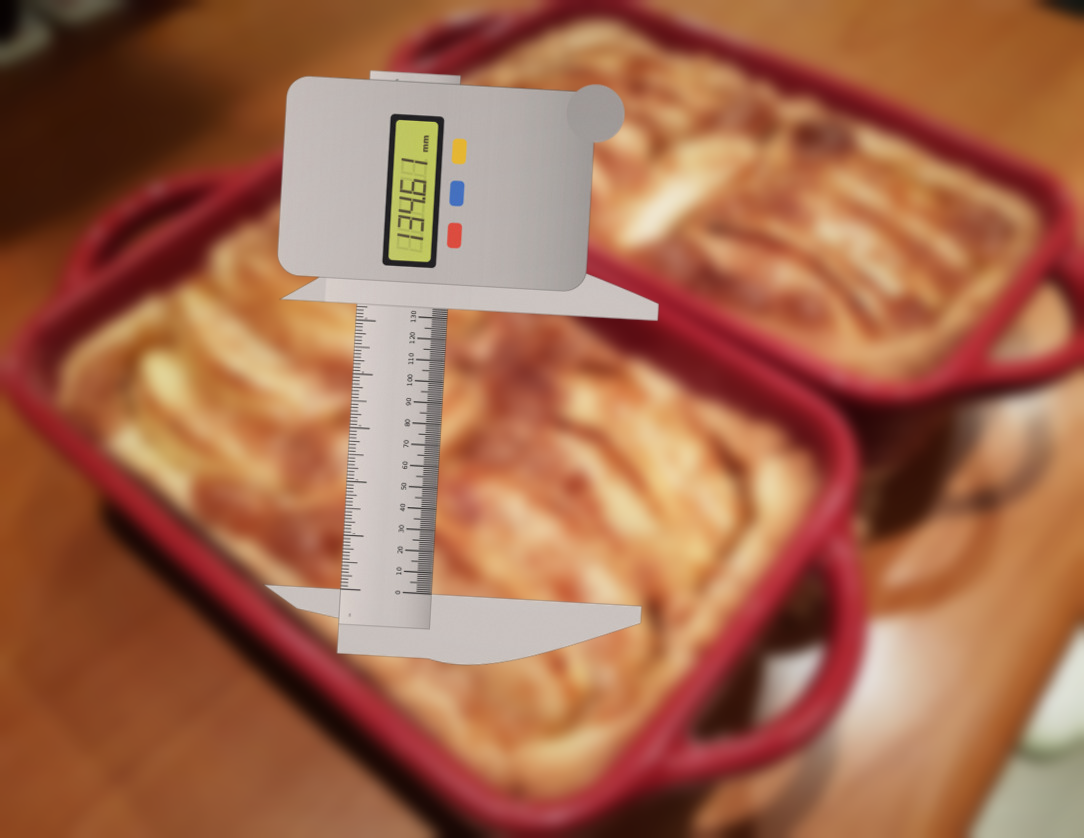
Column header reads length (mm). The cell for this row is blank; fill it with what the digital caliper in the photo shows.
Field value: 134.61 mm
